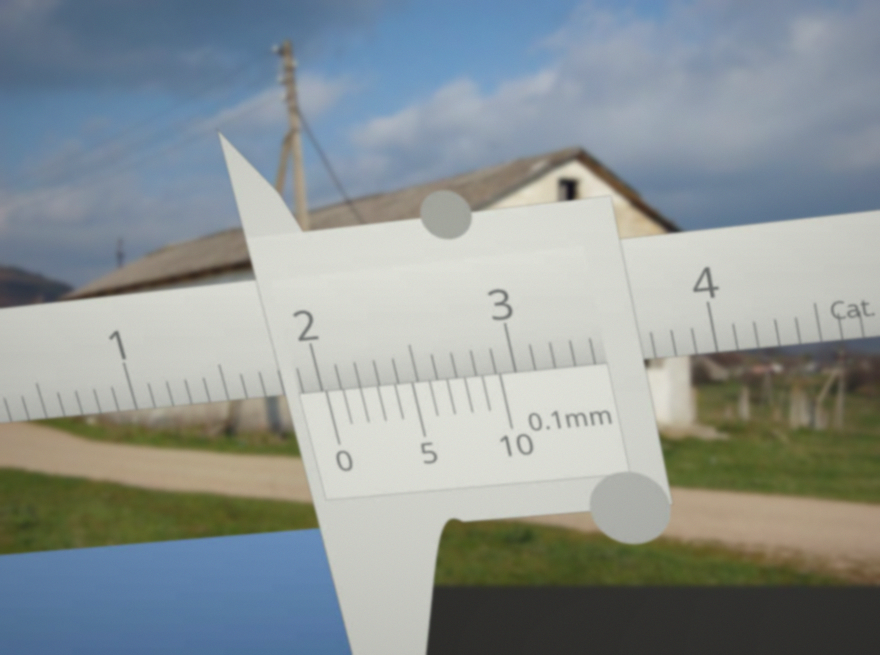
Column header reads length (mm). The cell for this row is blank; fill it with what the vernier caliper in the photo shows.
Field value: 20.2 mm
